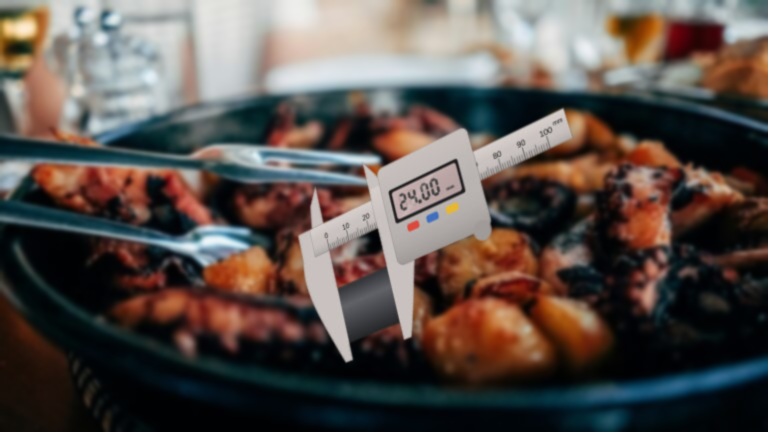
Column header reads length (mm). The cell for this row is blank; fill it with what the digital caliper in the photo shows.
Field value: 24.00 mm
